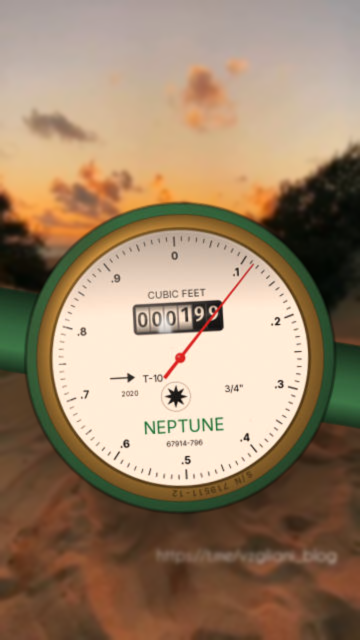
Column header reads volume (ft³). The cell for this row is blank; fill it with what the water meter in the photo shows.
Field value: 199.11 ft³
